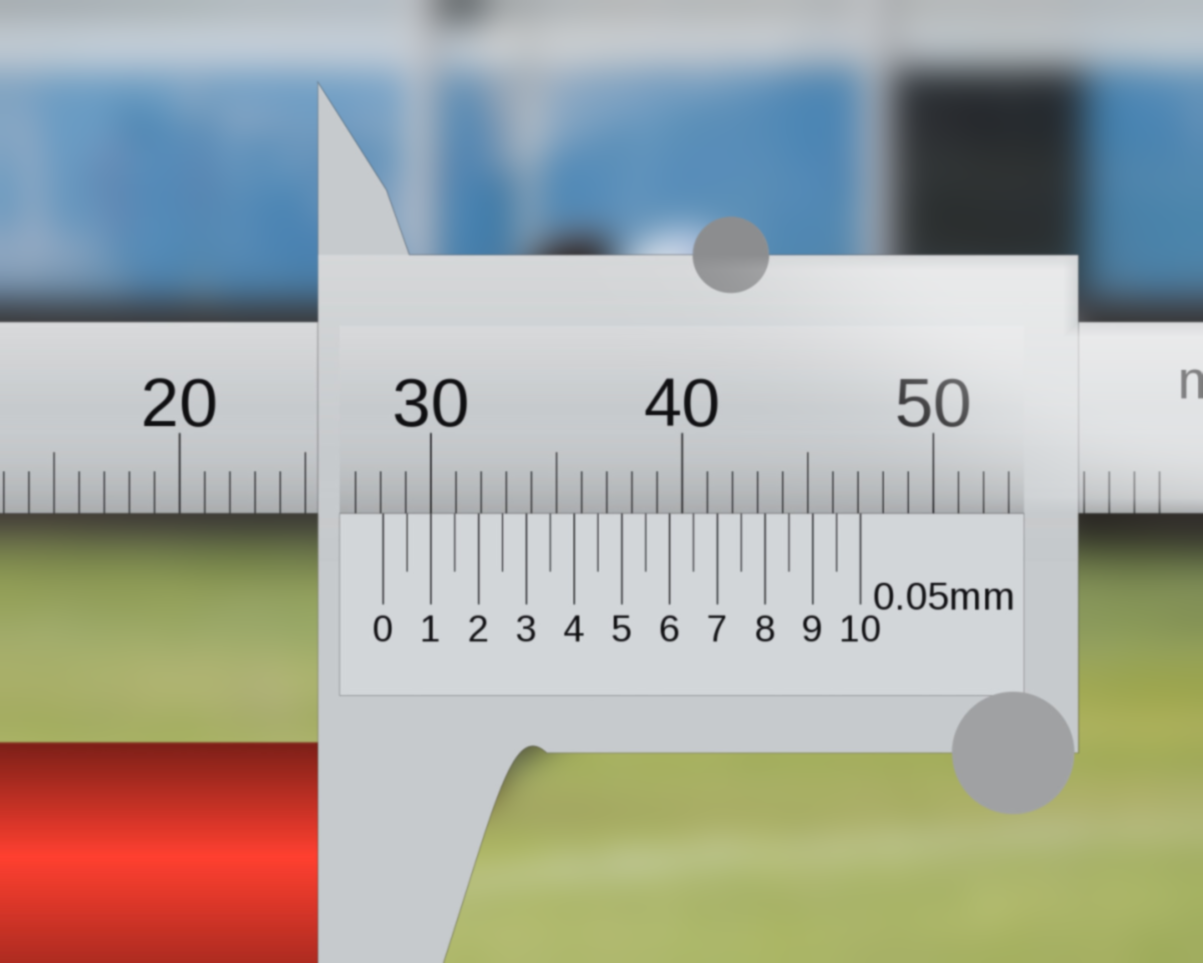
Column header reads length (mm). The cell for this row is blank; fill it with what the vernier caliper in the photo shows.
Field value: 28.1 mm
